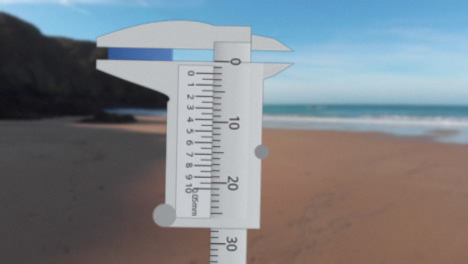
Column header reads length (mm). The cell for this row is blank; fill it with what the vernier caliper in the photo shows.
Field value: 2.0 mm
